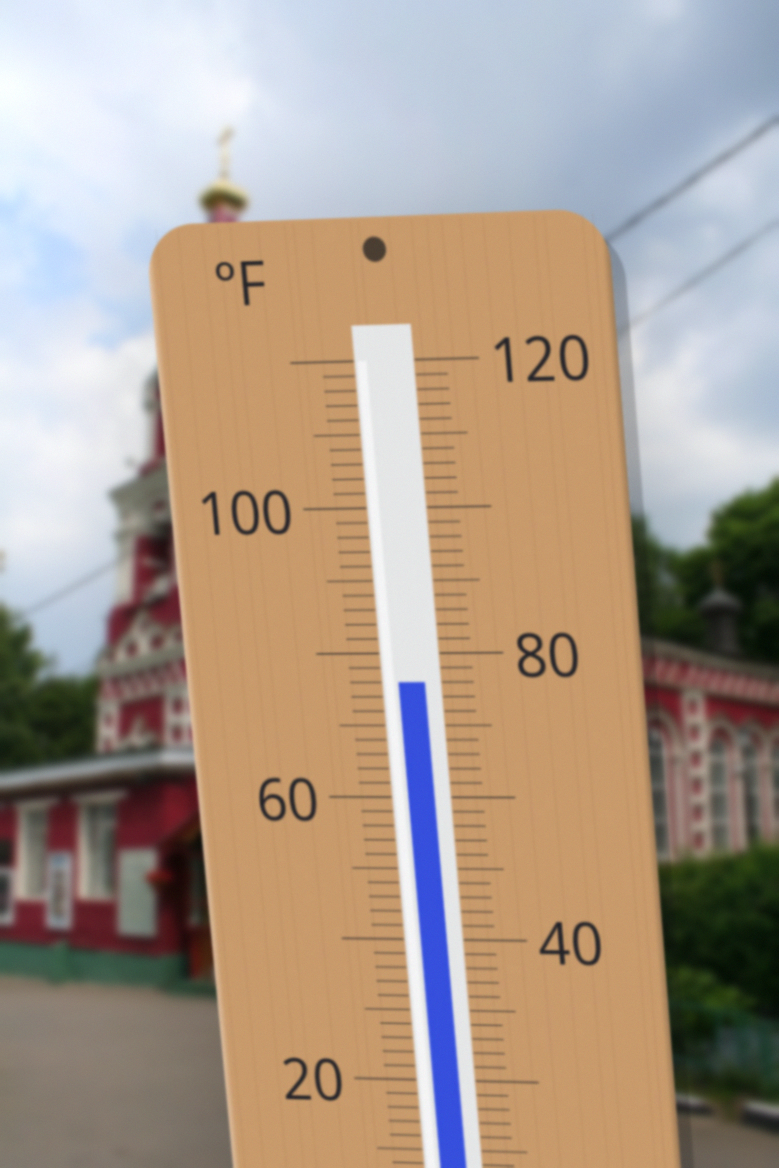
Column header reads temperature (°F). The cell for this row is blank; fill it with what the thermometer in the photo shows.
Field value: 76 °F
